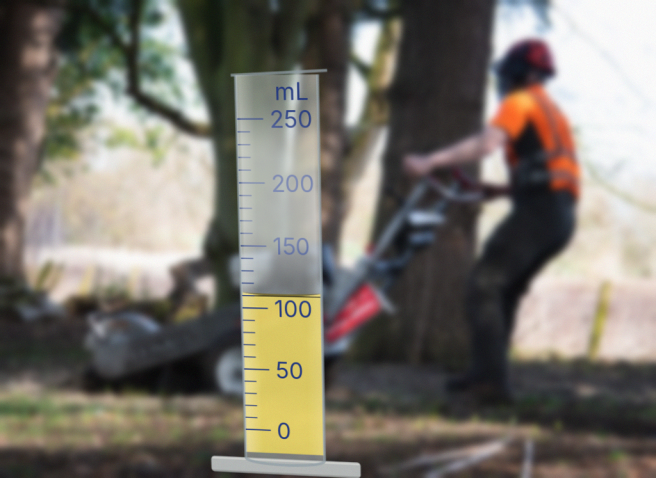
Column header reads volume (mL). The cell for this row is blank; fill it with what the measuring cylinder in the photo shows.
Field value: 110 mL
